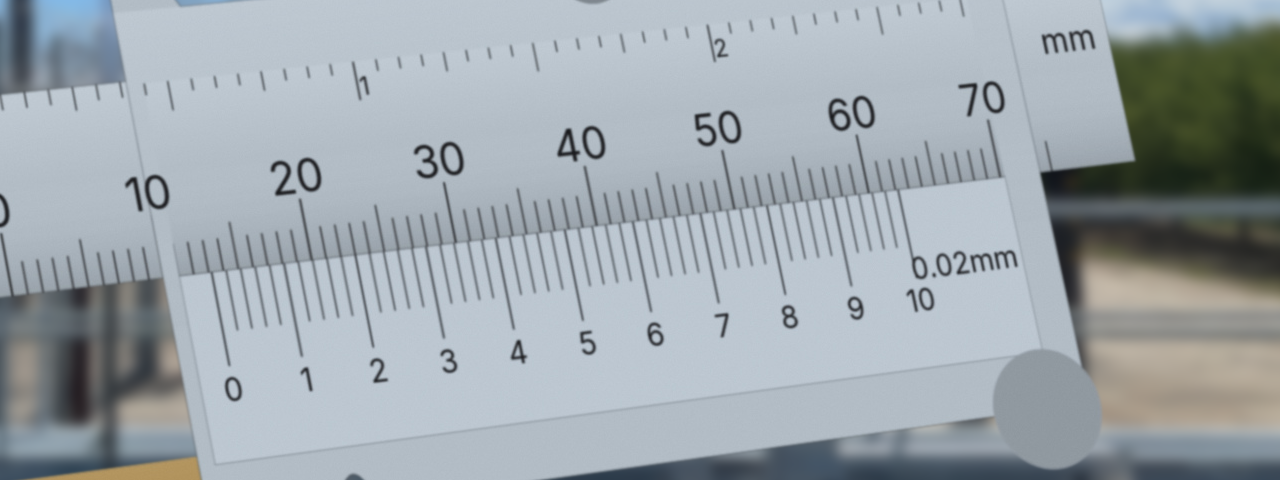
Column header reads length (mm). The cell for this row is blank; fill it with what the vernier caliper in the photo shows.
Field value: 13.2 mm
